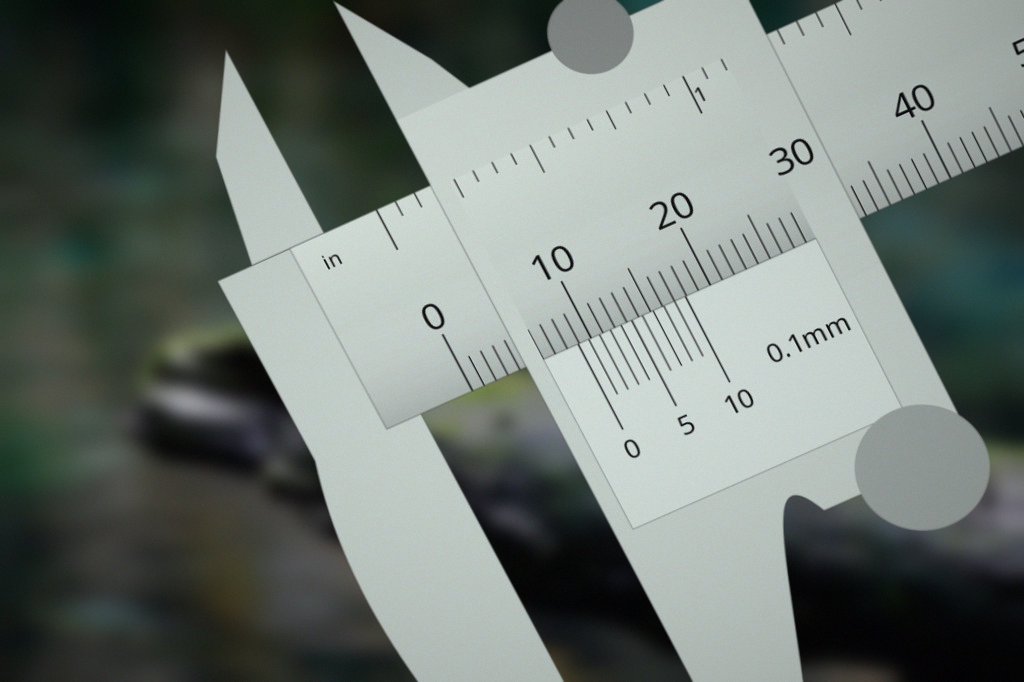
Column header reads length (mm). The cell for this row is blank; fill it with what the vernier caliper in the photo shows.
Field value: 8.9 mm
